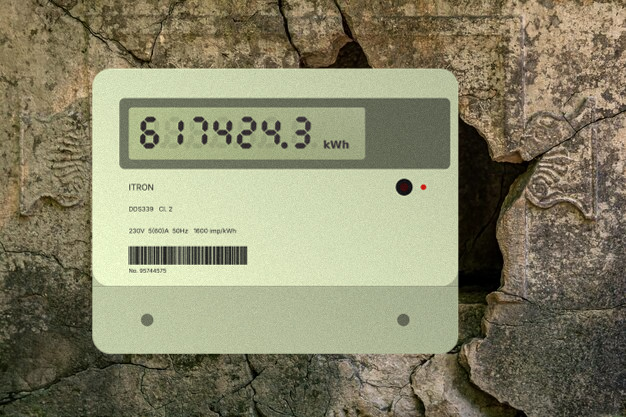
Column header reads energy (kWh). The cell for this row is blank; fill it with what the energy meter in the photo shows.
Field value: 617424.3 kWh
